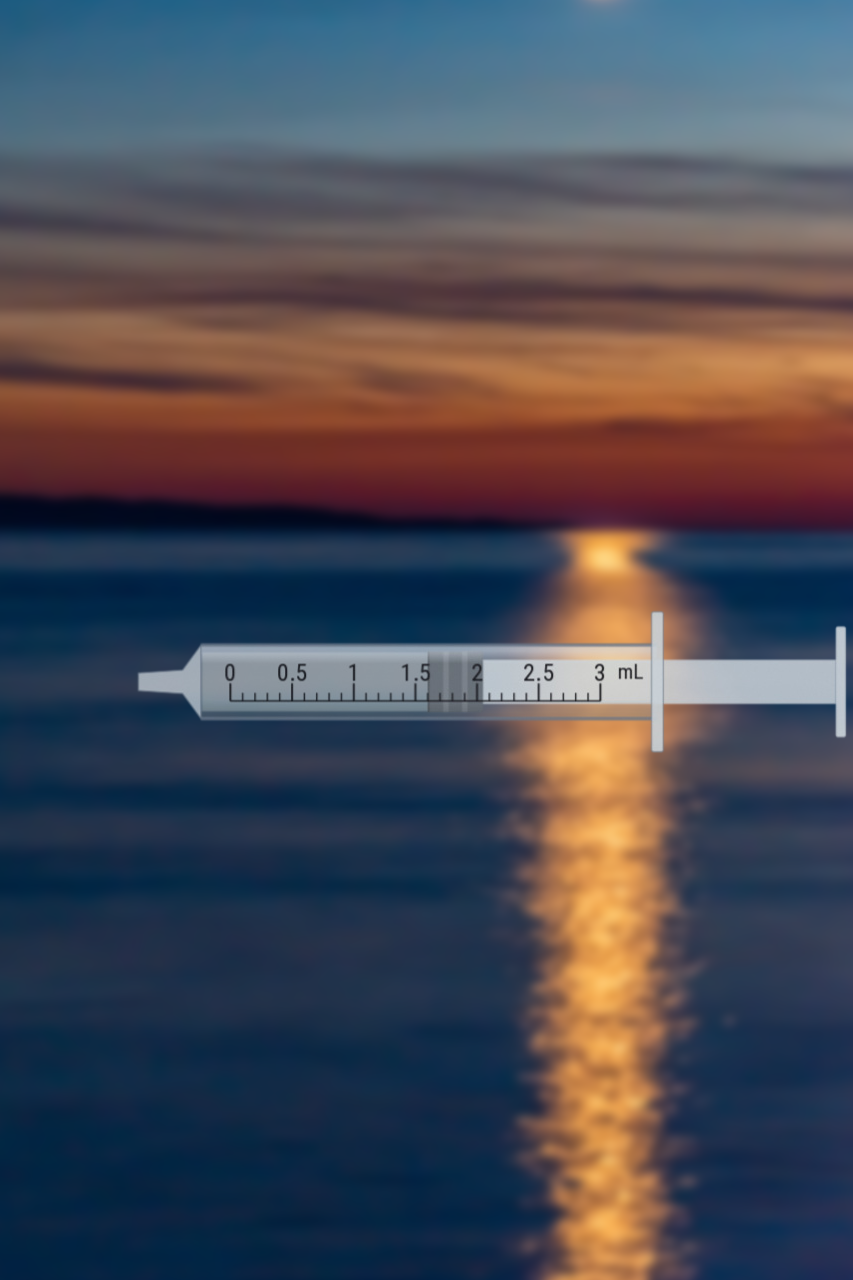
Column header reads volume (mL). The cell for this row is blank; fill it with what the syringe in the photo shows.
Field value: 1.6 mL
